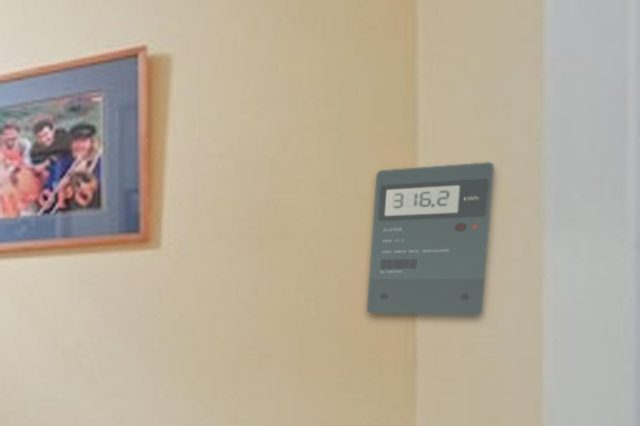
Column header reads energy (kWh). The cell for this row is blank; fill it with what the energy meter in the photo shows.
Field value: 316.2 kWh
